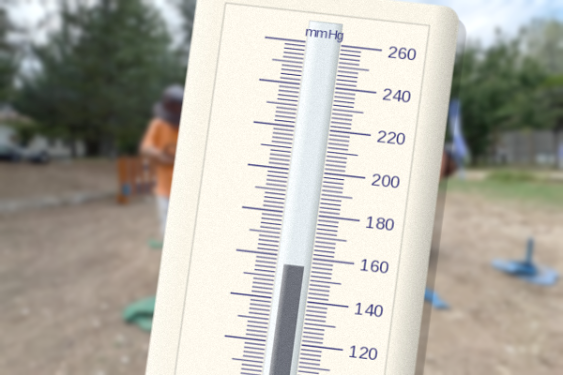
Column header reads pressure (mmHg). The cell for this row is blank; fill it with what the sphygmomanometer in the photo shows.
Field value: 156 mmHg
